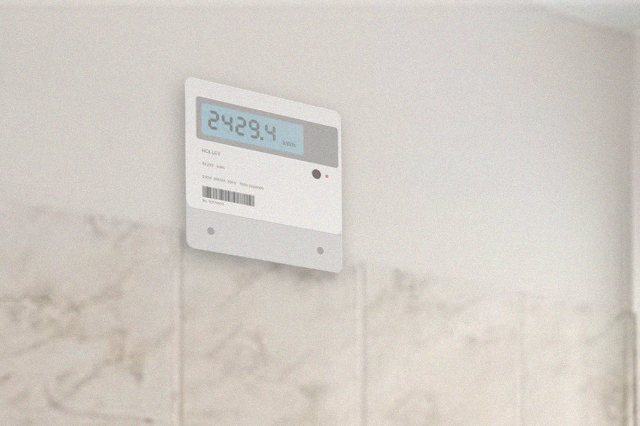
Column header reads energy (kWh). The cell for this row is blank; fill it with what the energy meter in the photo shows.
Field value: 2429.4 kWh
